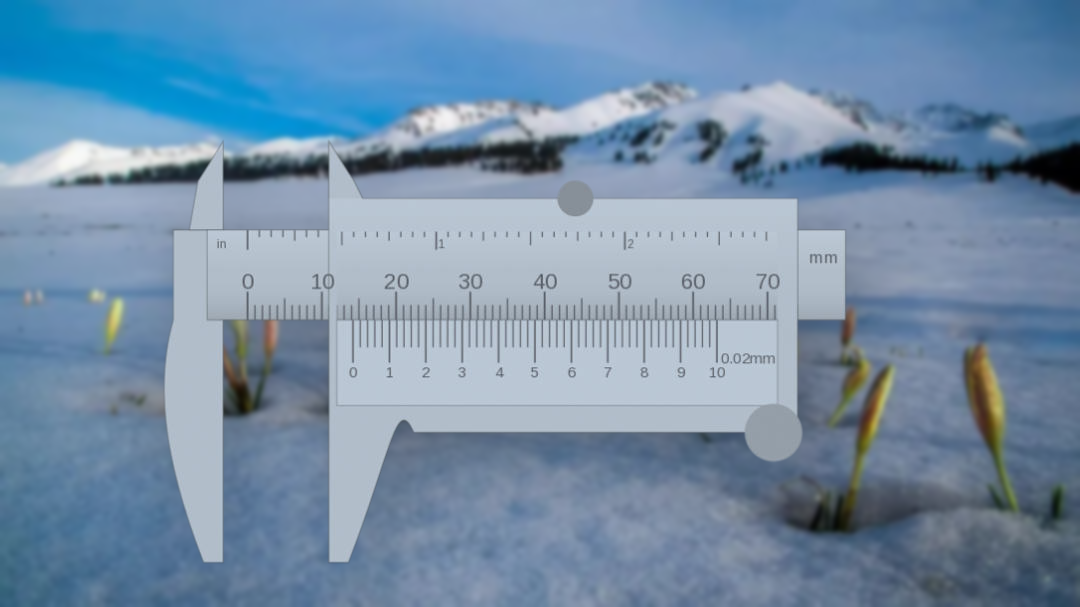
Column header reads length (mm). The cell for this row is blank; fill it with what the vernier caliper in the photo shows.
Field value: 14.2 mm
